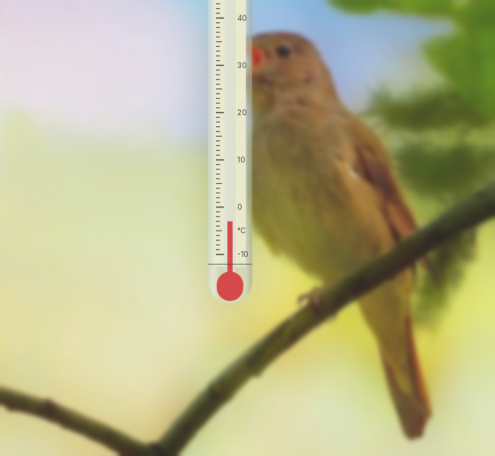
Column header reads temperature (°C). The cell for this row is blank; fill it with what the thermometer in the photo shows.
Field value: -3 °C
